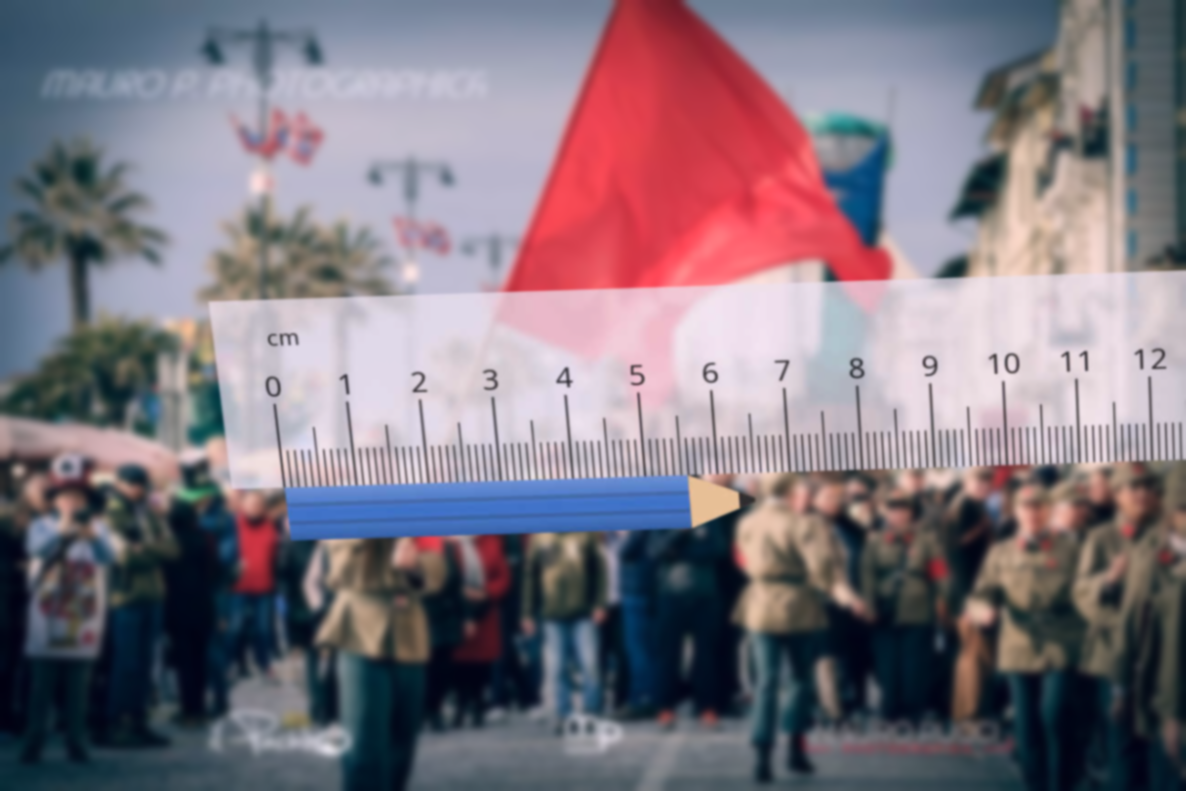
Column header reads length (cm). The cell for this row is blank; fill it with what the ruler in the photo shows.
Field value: 6.5 cm
